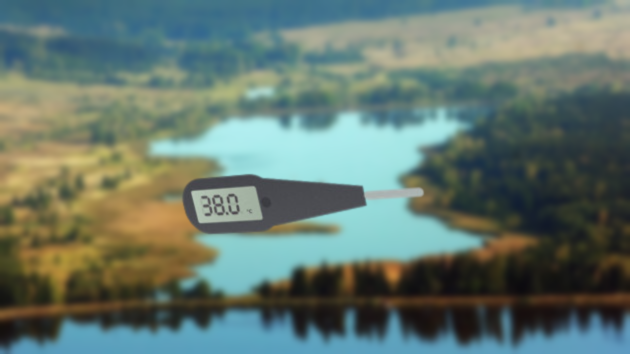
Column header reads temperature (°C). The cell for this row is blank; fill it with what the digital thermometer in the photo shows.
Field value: 38.0 °C
